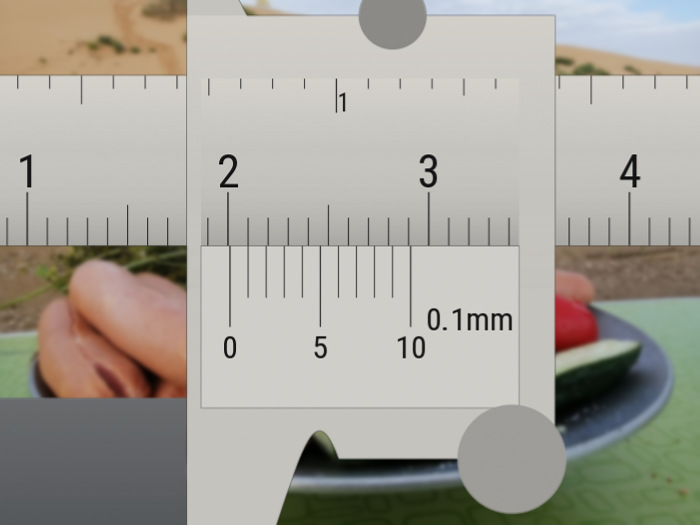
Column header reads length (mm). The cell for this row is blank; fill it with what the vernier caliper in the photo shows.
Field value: 20.1 mm
